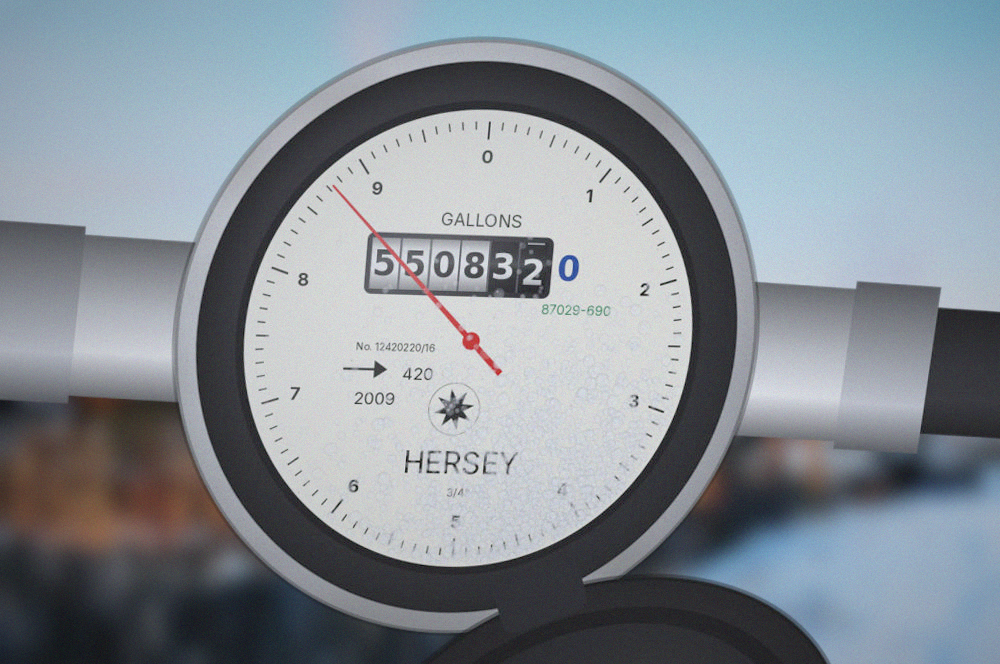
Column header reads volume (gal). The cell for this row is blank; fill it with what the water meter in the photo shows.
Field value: 5508318.7 gal
